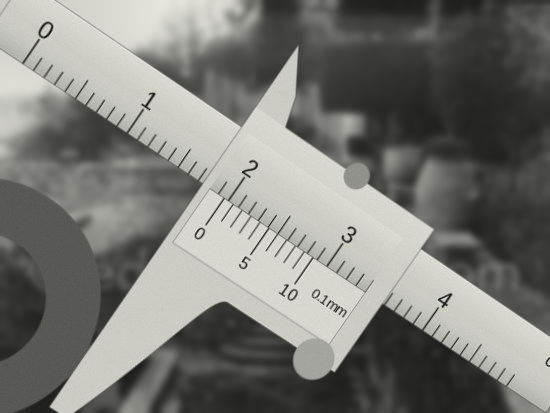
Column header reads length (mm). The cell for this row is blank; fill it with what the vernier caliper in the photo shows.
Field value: 19.6 mm
